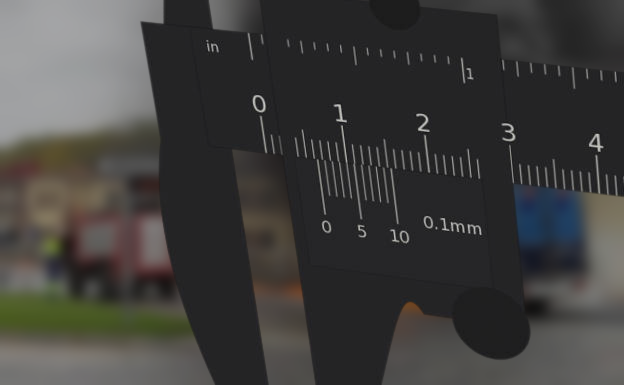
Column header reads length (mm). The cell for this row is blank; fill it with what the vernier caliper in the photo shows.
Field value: 6.4 mm
